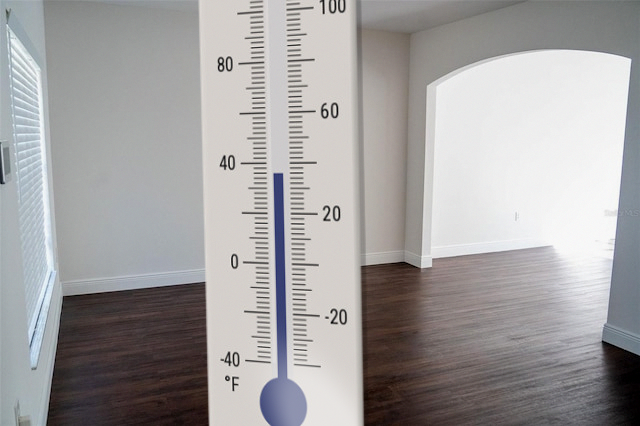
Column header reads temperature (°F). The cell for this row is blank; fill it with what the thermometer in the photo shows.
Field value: 36 °F
